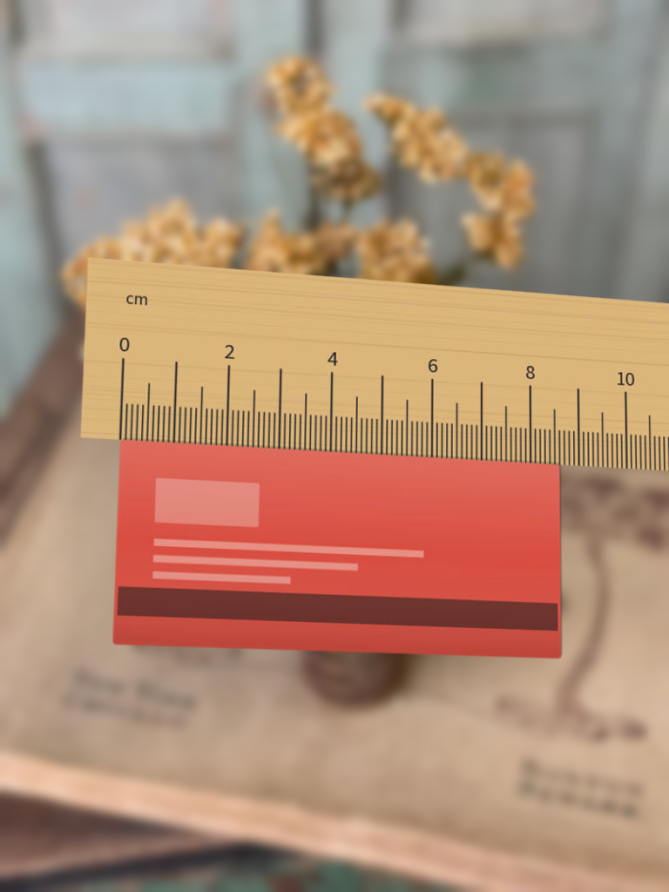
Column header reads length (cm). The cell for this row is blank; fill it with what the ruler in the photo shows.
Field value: 8.6 cm
